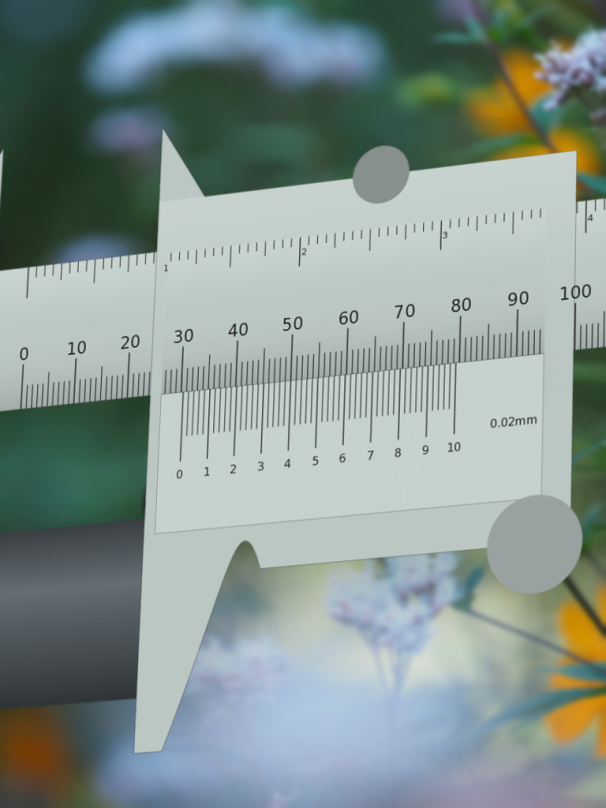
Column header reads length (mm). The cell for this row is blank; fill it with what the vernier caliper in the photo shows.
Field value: 30.4 mm
